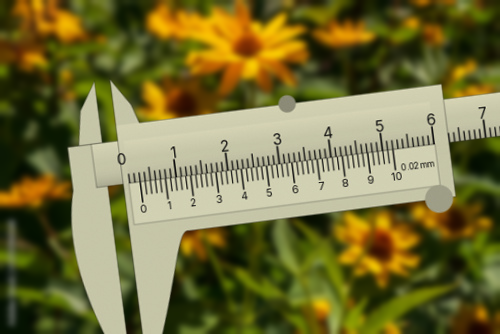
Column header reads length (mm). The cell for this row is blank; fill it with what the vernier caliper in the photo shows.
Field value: 3.0 mm
